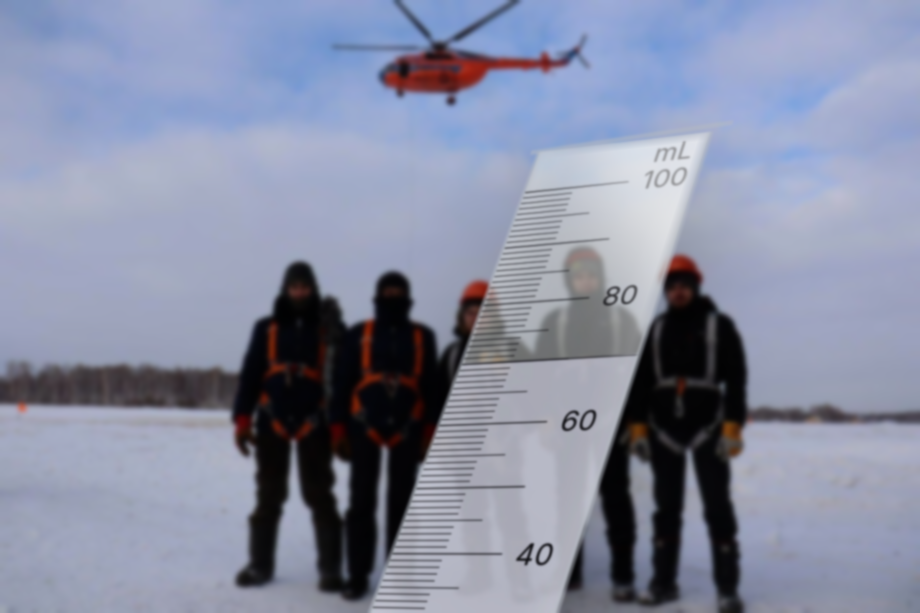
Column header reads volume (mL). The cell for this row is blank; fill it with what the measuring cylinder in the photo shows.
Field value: 70 mL
